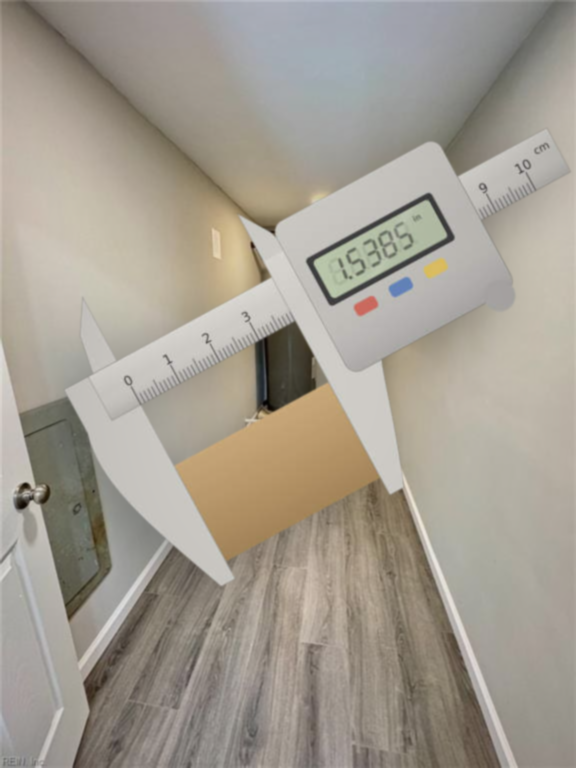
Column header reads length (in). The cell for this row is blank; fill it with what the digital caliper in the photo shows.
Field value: 1.5385 in
